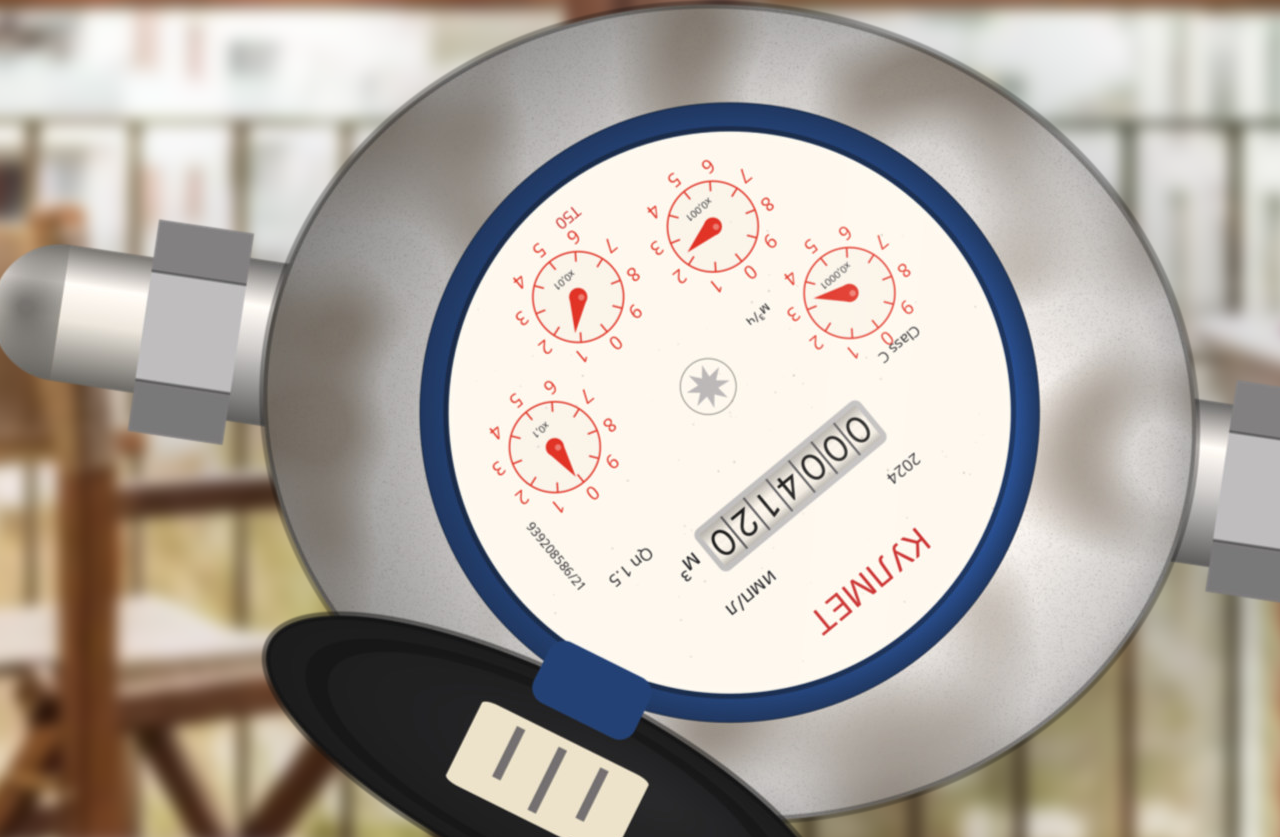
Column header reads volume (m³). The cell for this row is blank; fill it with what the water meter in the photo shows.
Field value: 4120.0123 m³
